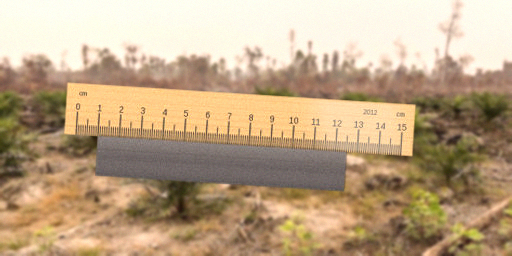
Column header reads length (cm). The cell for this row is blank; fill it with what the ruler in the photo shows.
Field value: 11.5 cm
